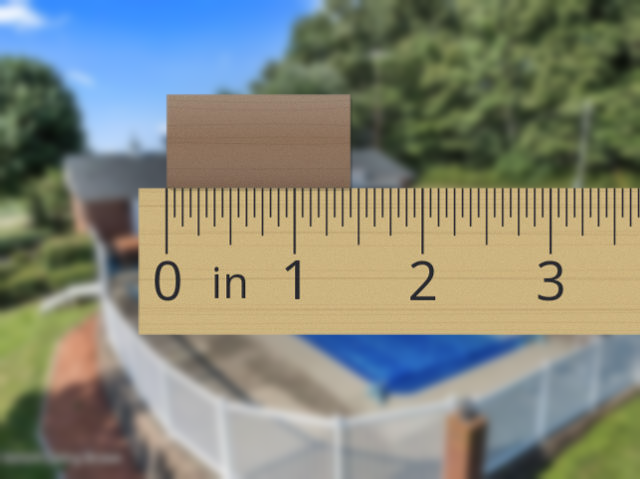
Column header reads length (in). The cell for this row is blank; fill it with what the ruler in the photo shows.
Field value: 1.4375 in
